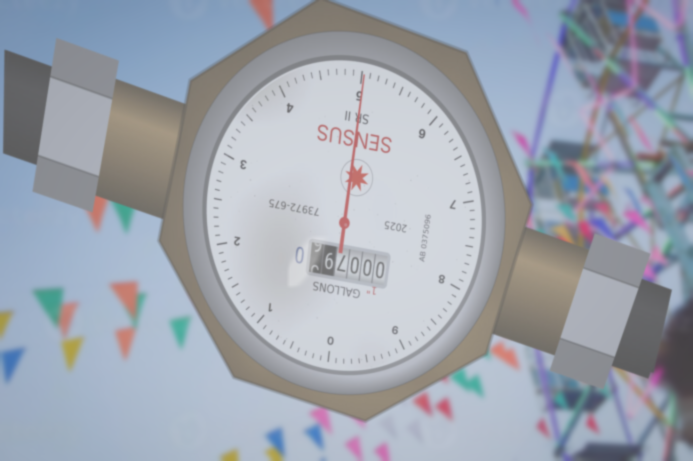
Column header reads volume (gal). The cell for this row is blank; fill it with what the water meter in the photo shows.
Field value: 7955.0 gal
